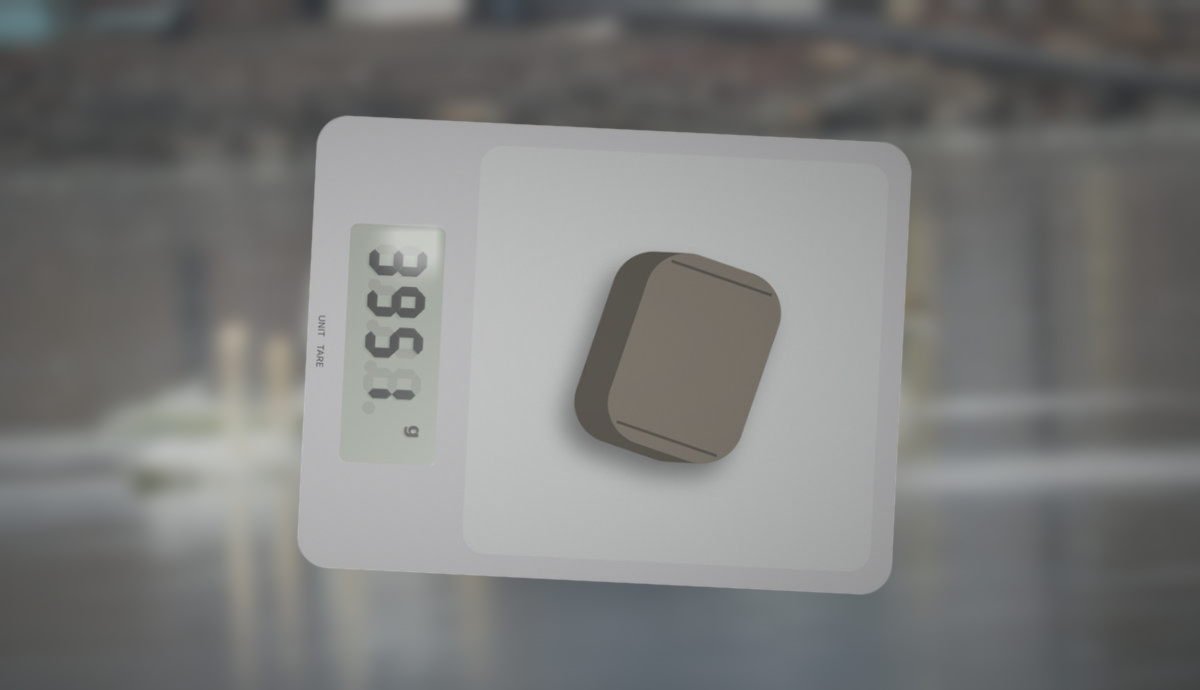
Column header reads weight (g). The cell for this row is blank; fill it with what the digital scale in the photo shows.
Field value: 3951 g
